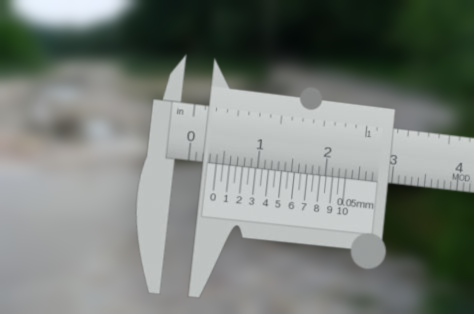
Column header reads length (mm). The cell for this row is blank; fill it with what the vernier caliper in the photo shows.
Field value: 4.0 mm
